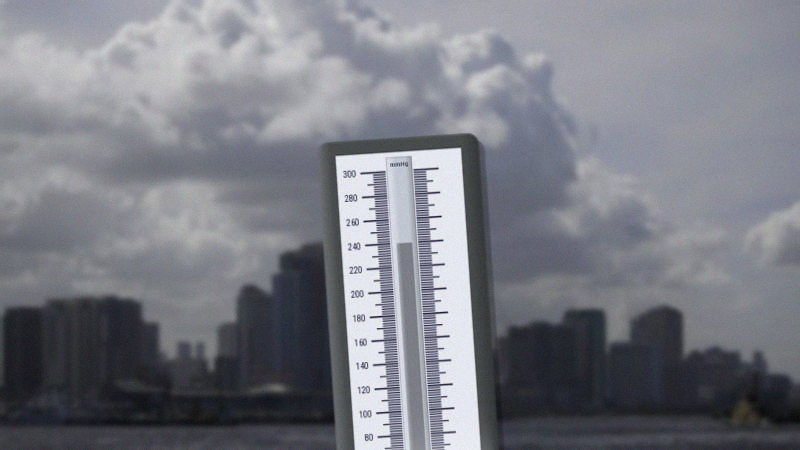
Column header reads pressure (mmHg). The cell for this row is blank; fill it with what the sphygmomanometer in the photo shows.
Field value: 240 mmHg
